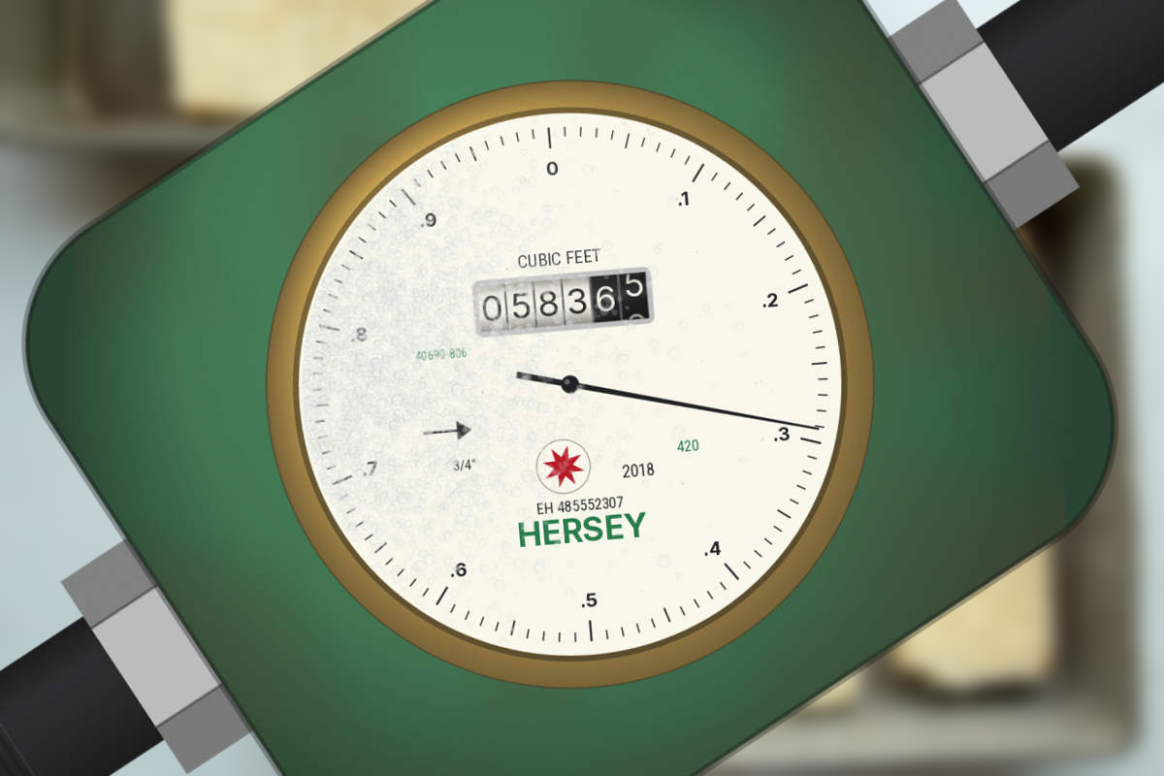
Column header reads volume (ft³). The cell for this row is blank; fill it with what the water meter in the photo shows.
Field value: 58365.29 ft³
